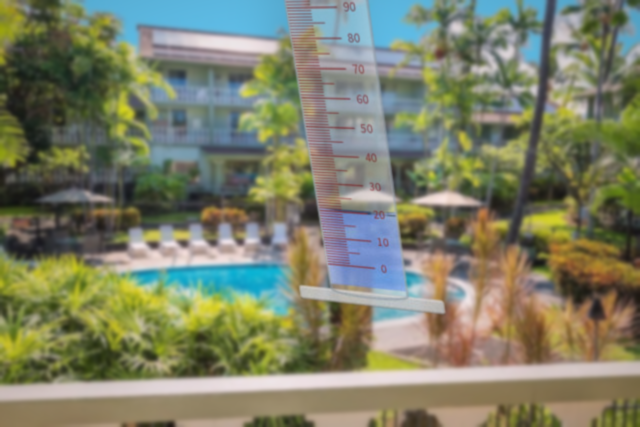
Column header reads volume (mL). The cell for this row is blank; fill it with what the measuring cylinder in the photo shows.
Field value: 20 mL
